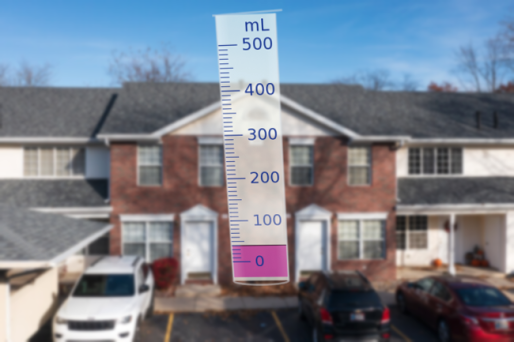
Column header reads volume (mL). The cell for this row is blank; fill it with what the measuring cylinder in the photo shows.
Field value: 40 mL
